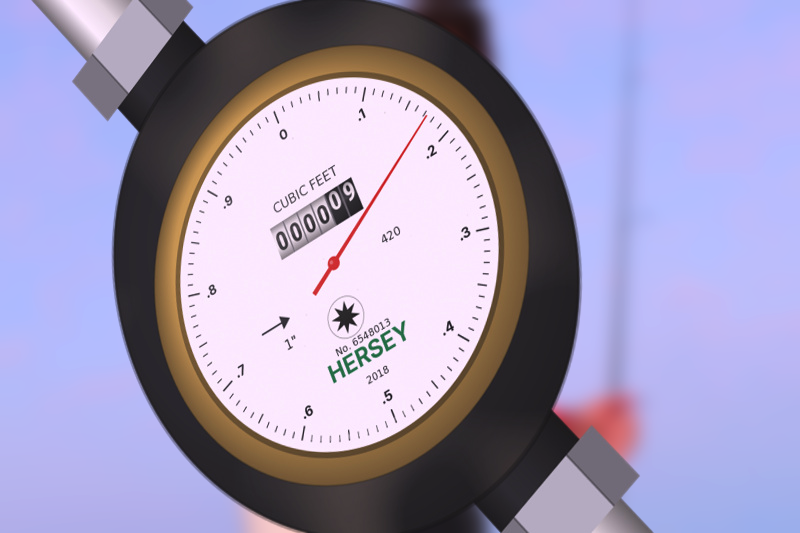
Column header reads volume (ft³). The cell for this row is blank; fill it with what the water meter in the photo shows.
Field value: 9.17 ft³
